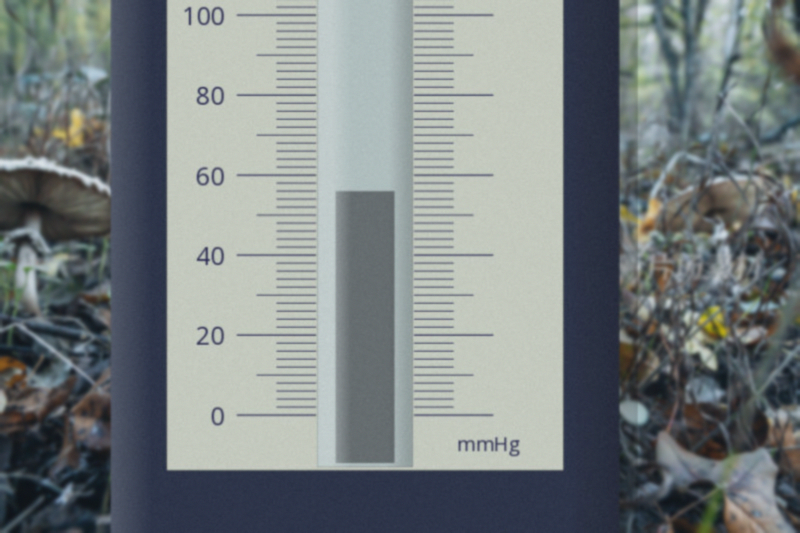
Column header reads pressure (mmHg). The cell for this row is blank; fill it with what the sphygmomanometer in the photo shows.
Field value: 56 mmHg
